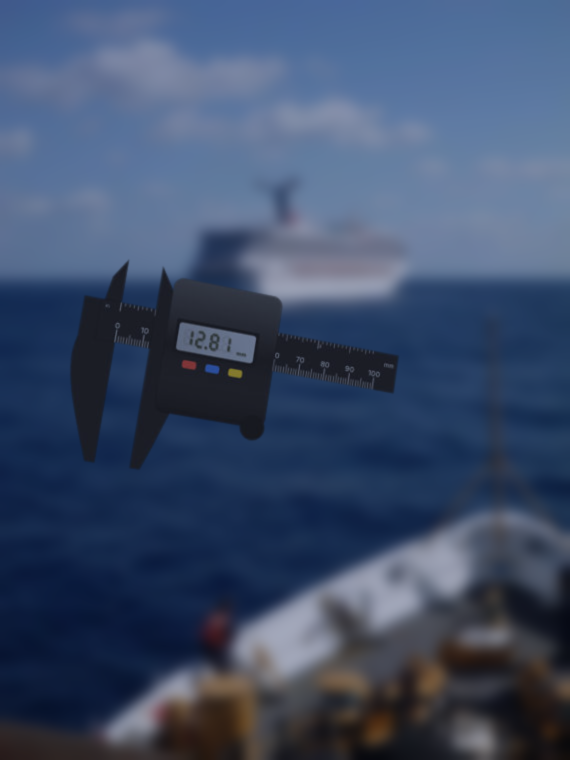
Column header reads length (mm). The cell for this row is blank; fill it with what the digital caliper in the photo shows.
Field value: 12.81 mm
